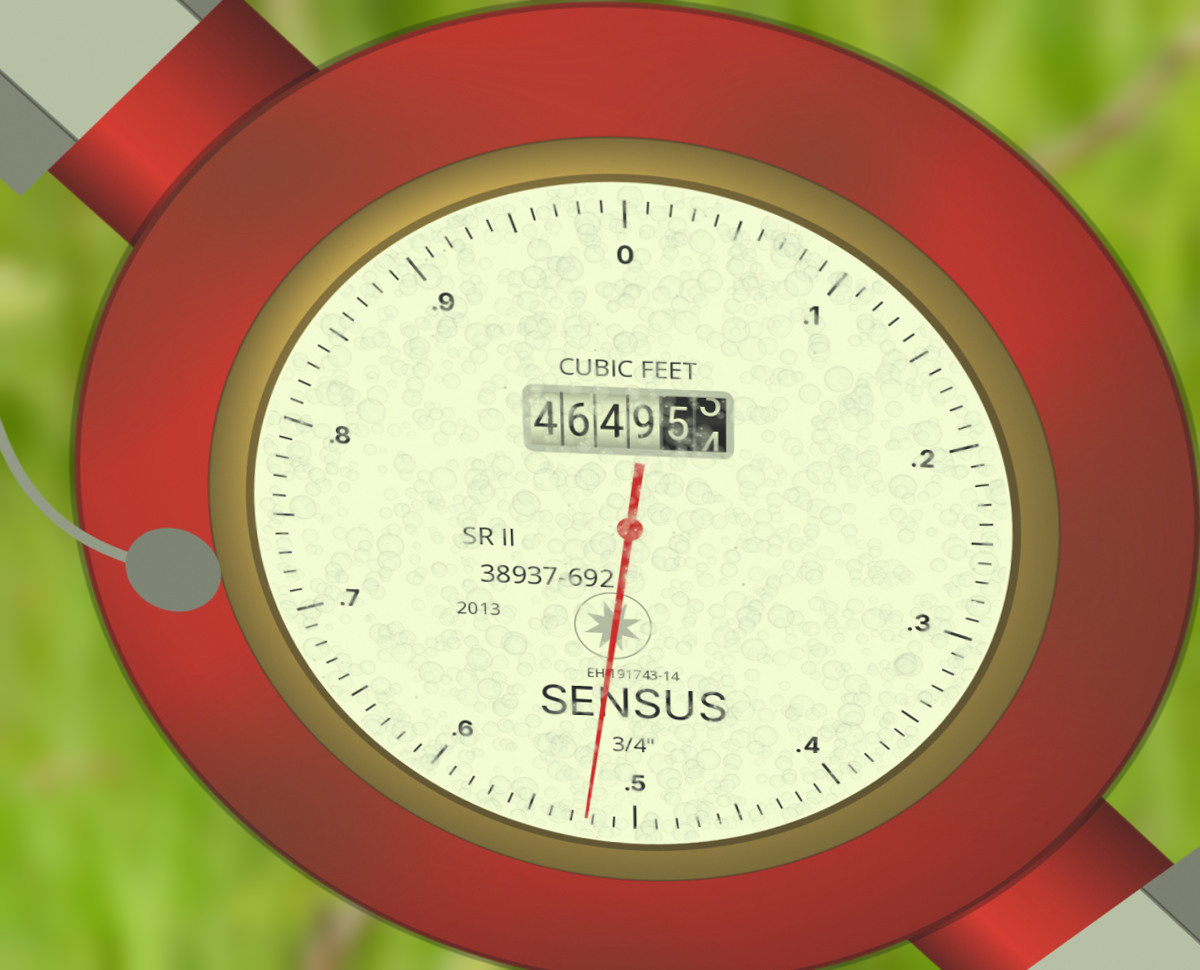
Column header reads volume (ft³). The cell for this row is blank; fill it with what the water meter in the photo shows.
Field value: 464953.52 ft³
